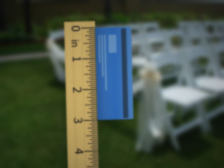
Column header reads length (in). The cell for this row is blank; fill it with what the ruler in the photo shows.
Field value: 3 in
